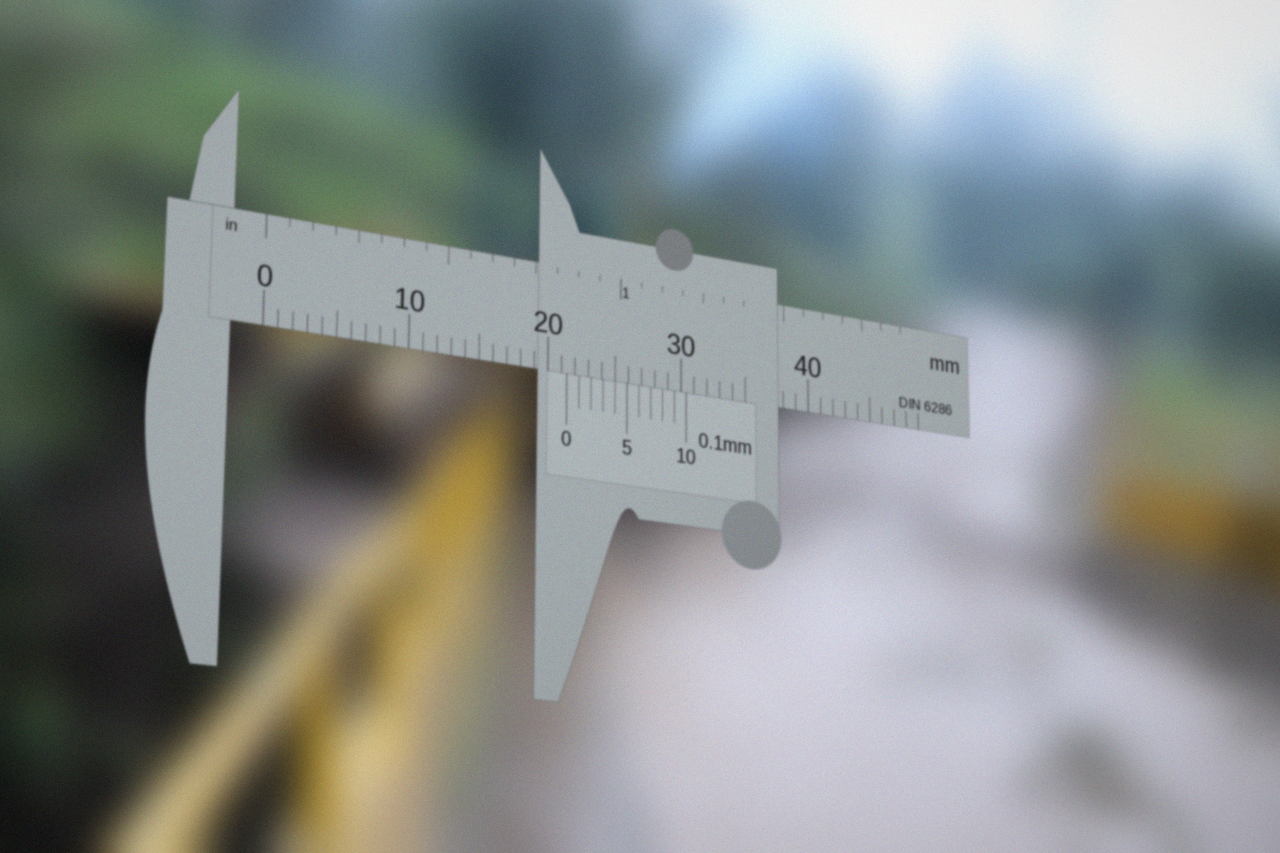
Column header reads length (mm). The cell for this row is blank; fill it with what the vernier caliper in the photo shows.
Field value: 21.4 mm
